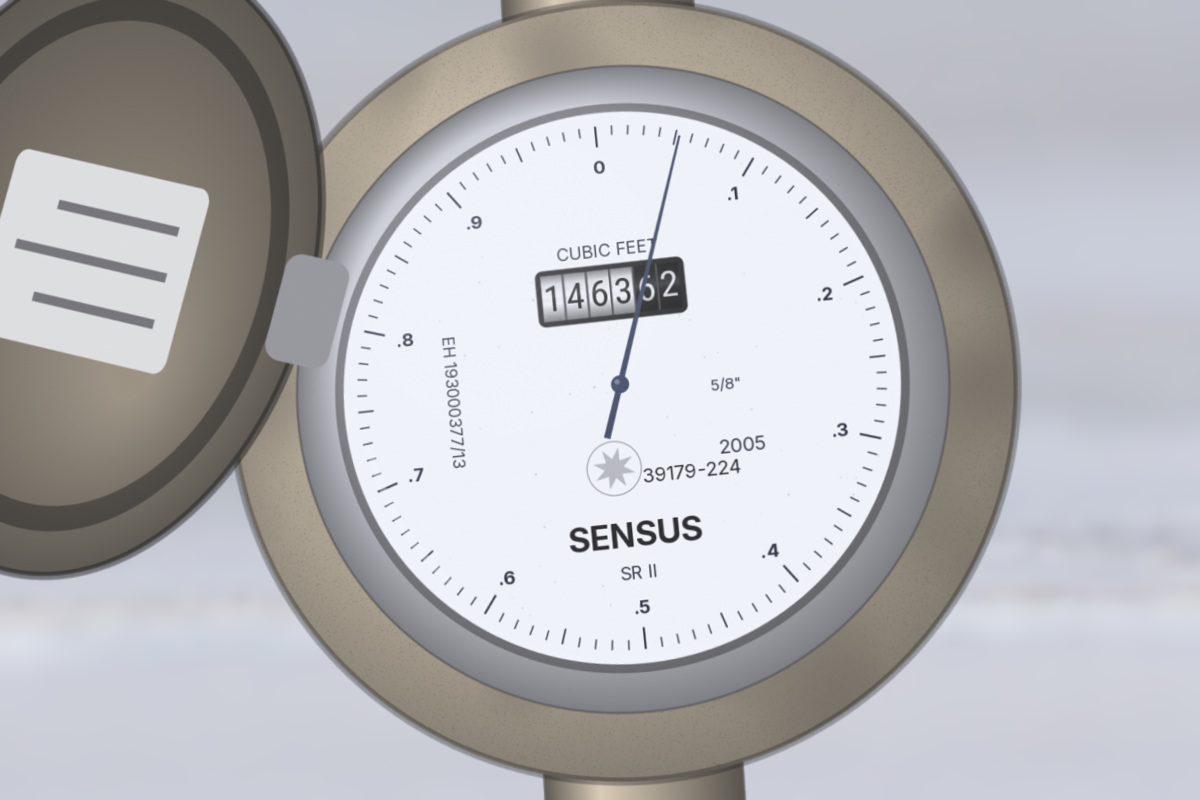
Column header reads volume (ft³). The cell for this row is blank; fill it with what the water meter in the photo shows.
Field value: 146362.05 ft³
